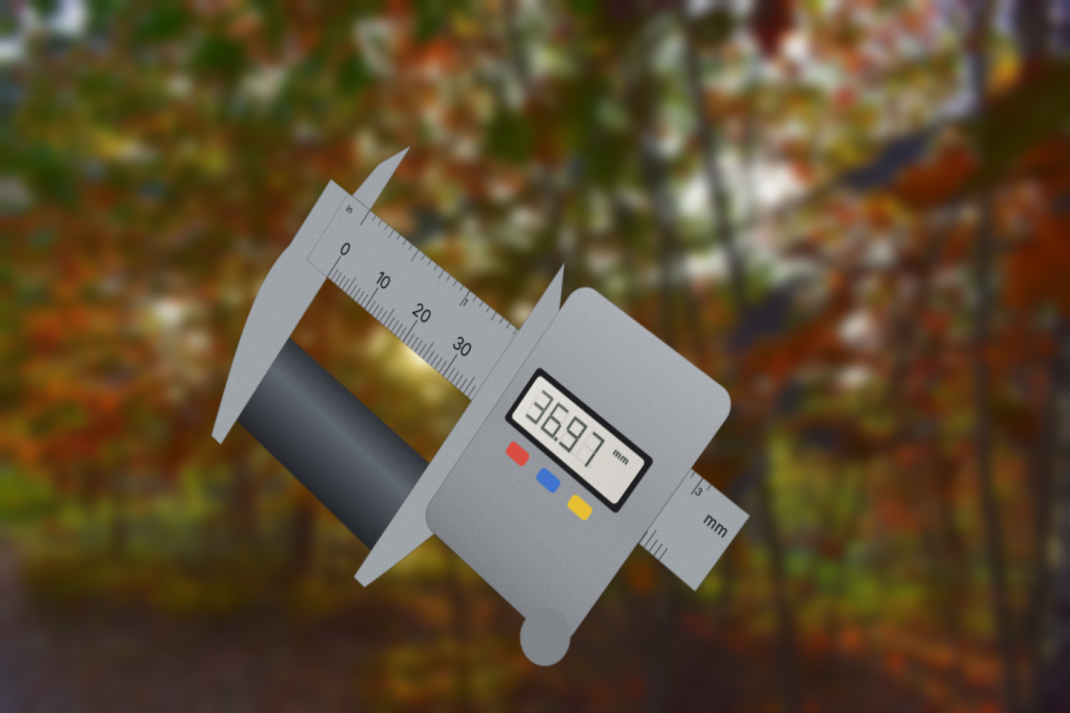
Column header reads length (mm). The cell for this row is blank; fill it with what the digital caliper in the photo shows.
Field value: 36.97 mm
